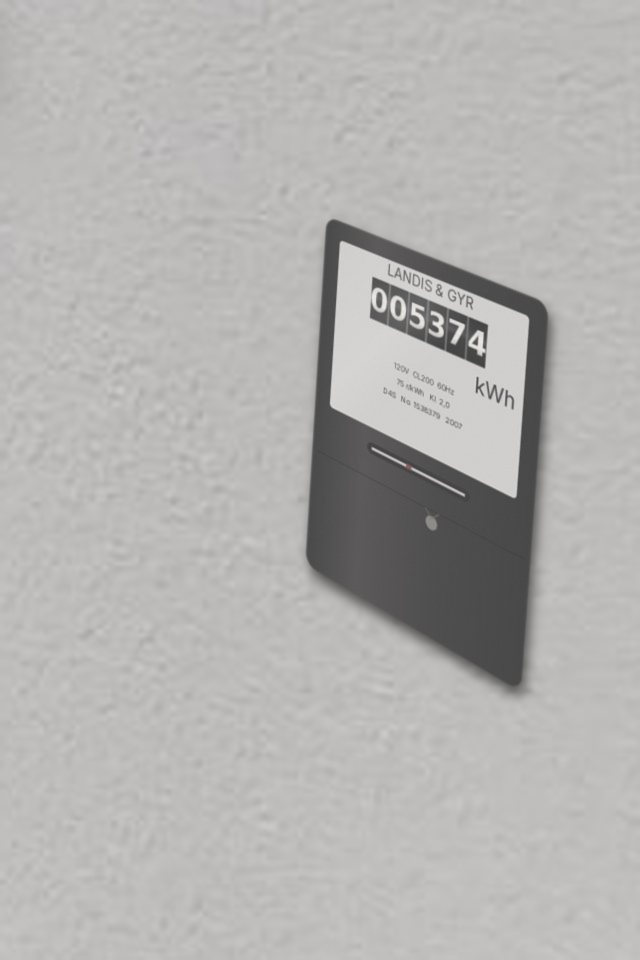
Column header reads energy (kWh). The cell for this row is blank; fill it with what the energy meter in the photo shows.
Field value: 5374 kWh
